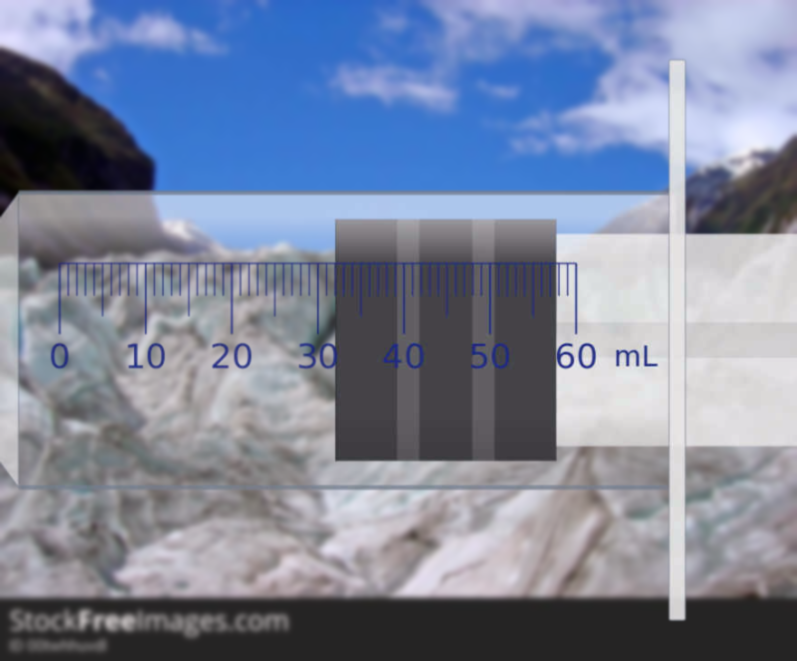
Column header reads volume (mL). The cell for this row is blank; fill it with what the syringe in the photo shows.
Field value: 32 mL
